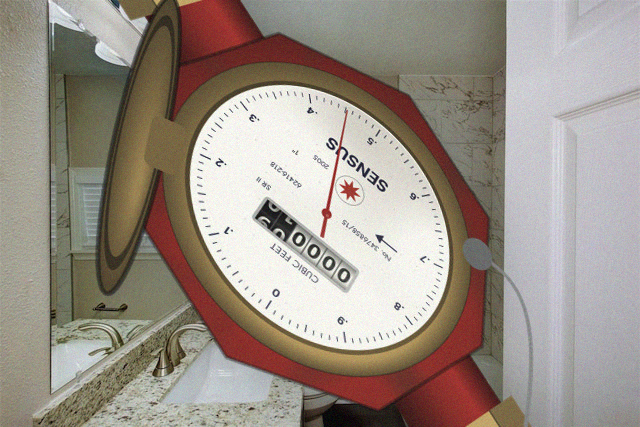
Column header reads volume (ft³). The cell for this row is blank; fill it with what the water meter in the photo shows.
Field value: 9.45 ft³
